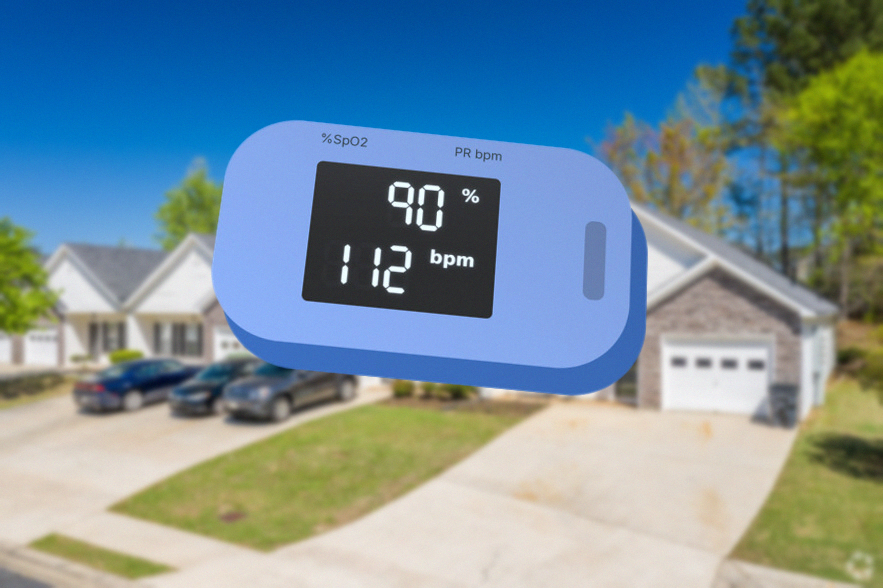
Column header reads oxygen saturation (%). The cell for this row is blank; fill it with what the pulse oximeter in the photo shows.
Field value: 90 %
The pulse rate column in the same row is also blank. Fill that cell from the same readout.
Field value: 112 bpm
